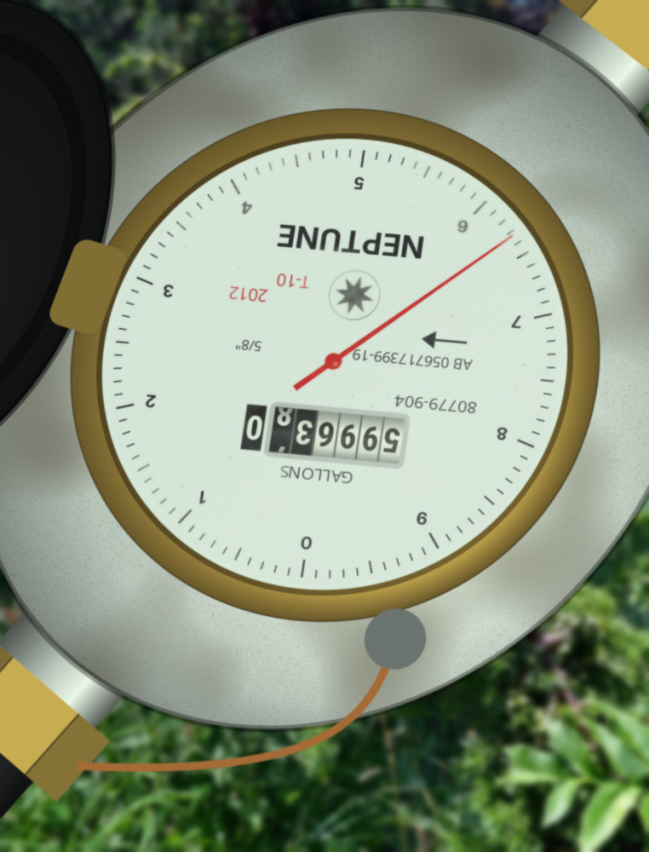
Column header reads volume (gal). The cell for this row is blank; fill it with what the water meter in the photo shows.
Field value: 5996376.3 gal
